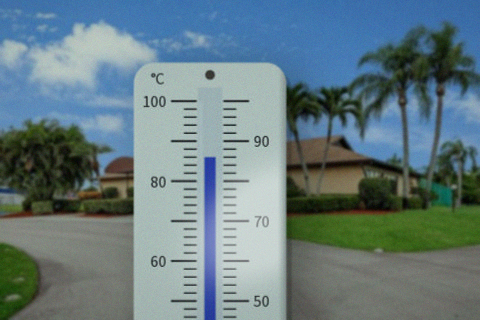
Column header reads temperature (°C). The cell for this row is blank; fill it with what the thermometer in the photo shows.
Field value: 86 °C
